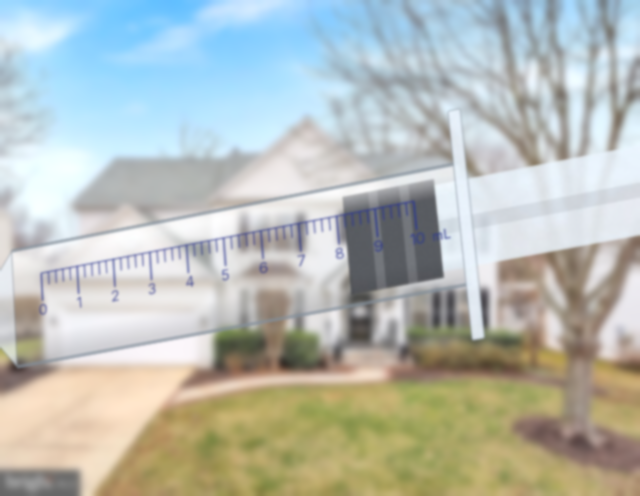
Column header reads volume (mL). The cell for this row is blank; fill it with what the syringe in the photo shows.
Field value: 8.2 mL
